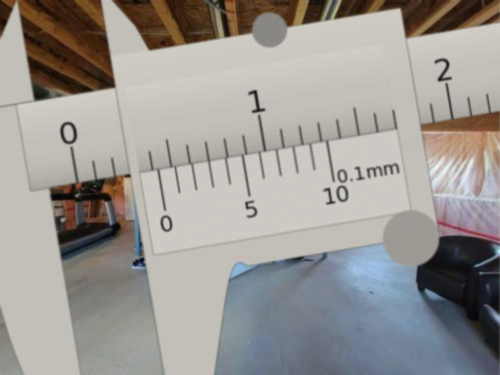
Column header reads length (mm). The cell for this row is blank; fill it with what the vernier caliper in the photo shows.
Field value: 4.3 mm
